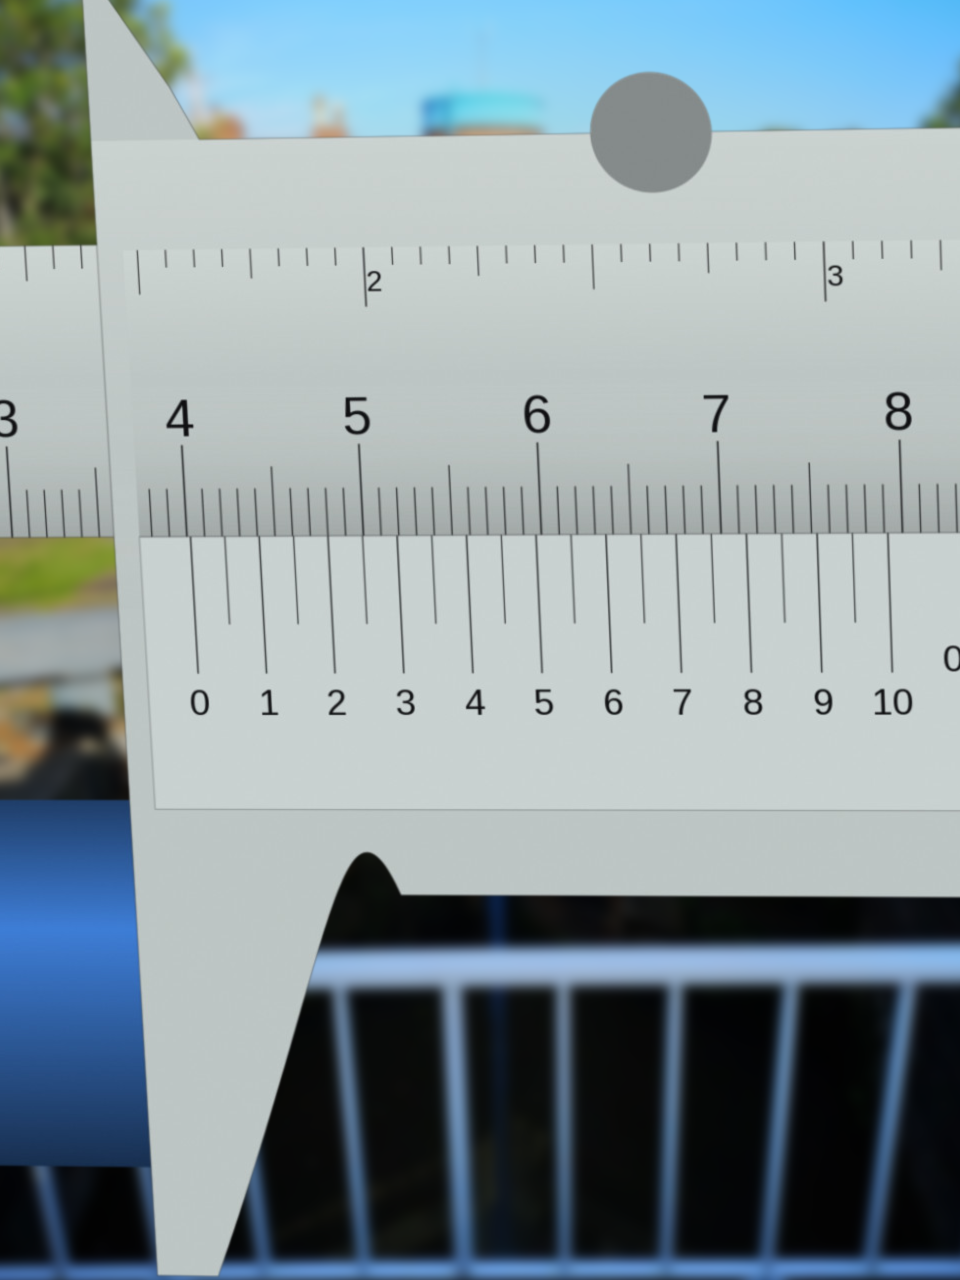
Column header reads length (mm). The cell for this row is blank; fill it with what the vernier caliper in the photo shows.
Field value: 40.2 mm
